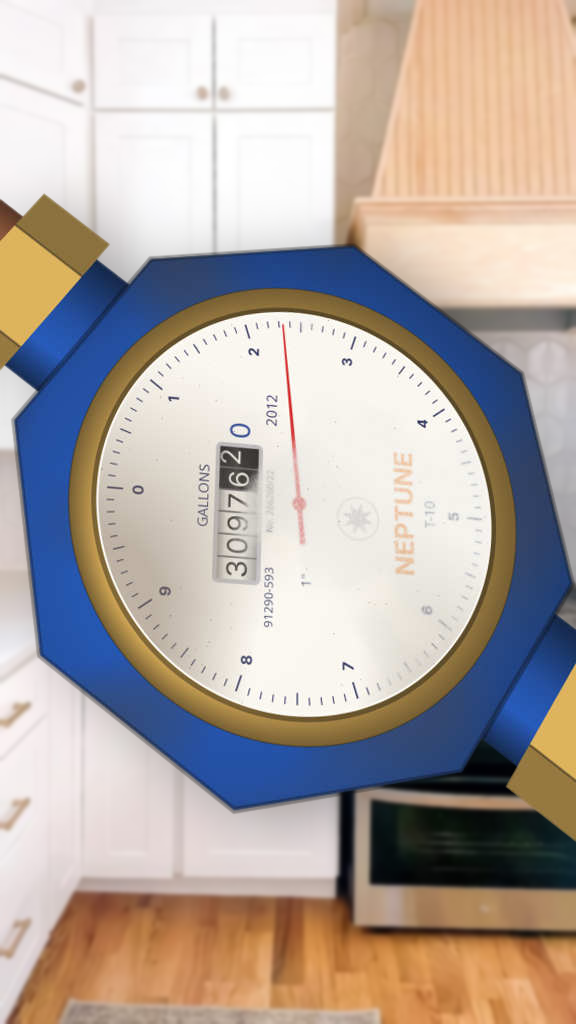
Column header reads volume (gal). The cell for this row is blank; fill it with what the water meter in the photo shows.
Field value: 3097622.3 gal
